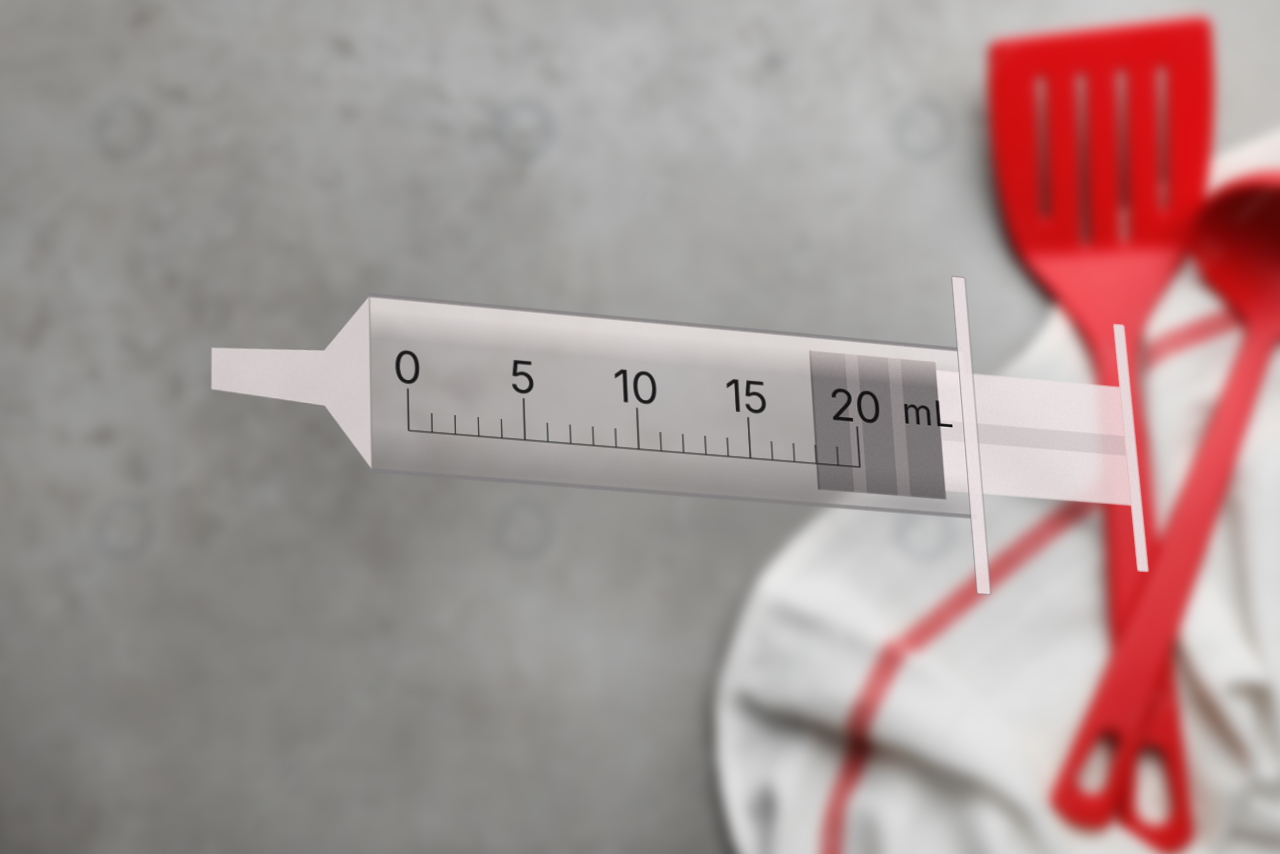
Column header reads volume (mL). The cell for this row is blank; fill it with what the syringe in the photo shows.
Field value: 18 mL
